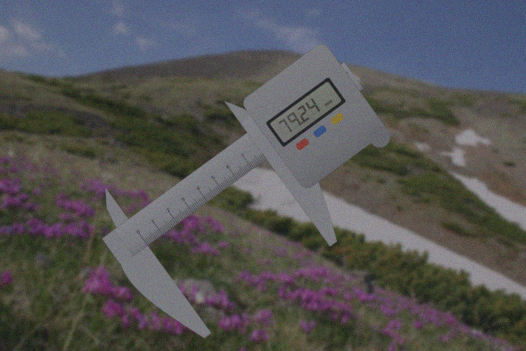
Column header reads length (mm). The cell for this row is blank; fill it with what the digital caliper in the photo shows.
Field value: 79.24 mm
